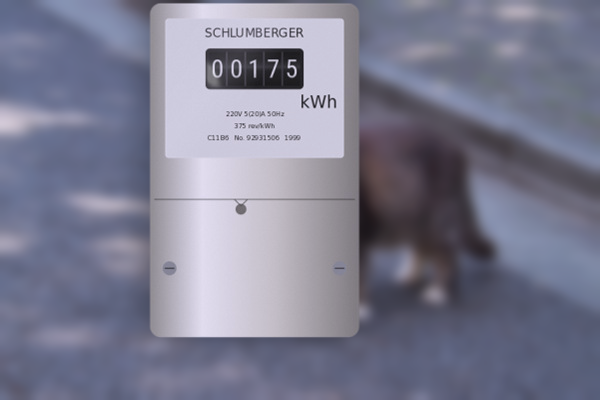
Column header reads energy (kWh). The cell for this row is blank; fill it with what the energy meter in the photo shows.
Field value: 175 kWh
